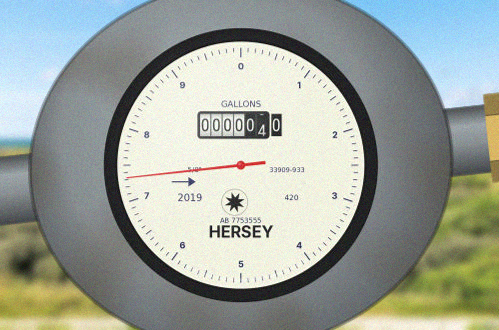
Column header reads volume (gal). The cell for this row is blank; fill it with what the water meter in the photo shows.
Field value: 37.3 gal
